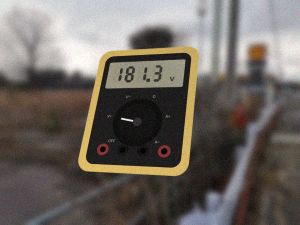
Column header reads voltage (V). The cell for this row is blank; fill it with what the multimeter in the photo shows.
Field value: 181.3 V
